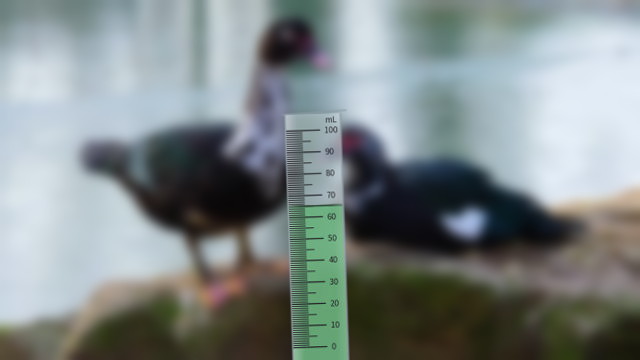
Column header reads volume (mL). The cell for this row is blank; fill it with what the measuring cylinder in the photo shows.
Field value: 65 mL
